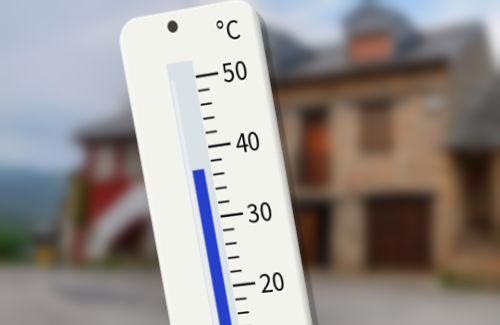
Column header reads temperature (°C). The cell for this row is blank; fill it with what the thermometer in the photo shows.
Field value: 37 °C
